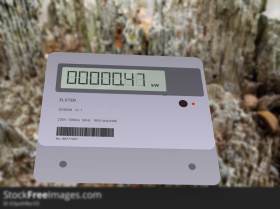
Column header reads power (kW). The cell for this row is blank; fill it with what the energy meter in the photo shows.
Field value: 0.47 kW
